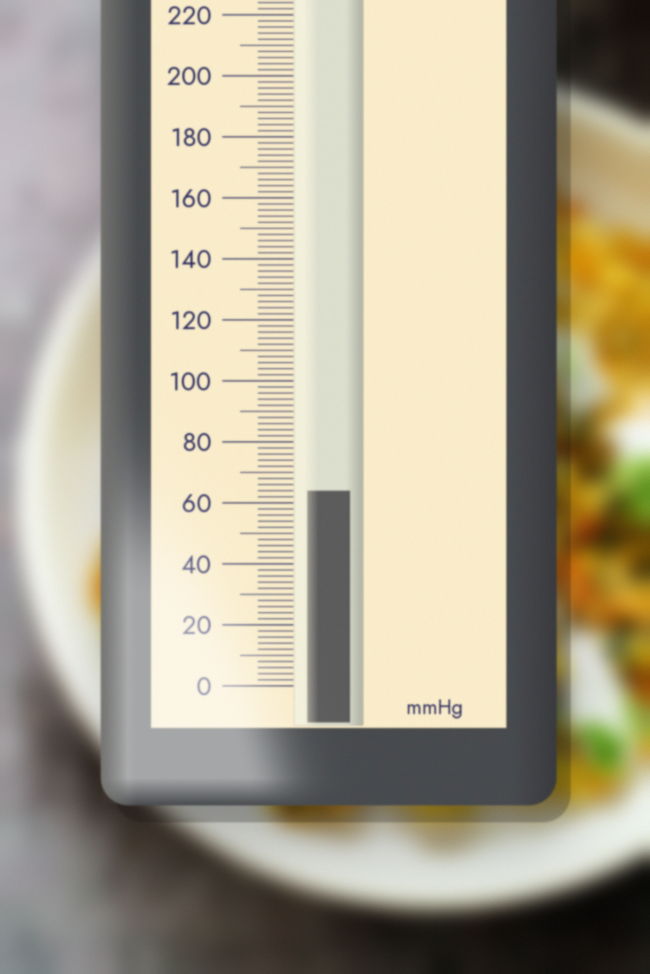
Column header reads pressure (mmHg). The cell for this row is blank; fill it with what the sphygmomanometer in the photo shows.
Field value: 64 mmHg
